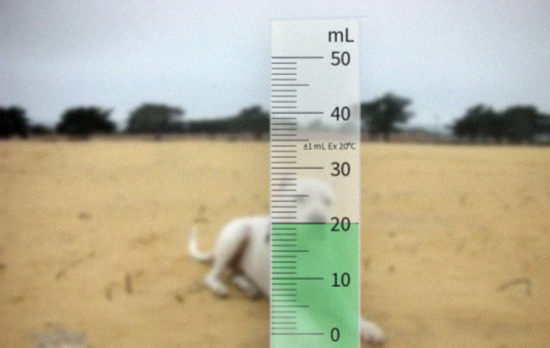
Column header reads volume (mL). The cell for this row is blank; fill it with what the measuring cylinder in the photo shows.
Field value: 20 mL
